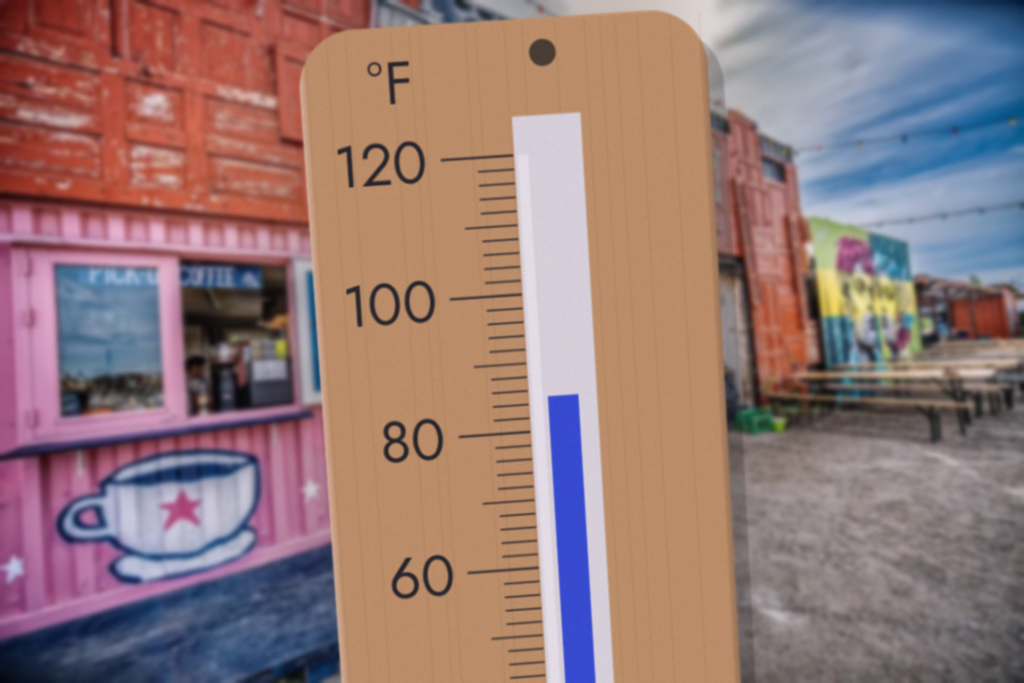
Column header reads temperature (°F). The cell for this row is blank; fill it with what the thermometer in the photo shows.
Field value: 85 °F
